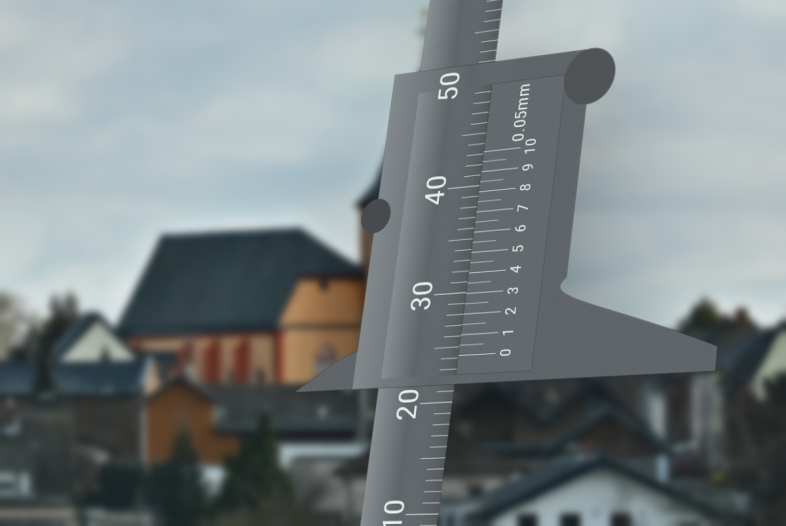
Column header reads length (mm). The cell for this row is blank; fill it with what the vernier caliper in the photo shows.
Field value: 24.2 mm
